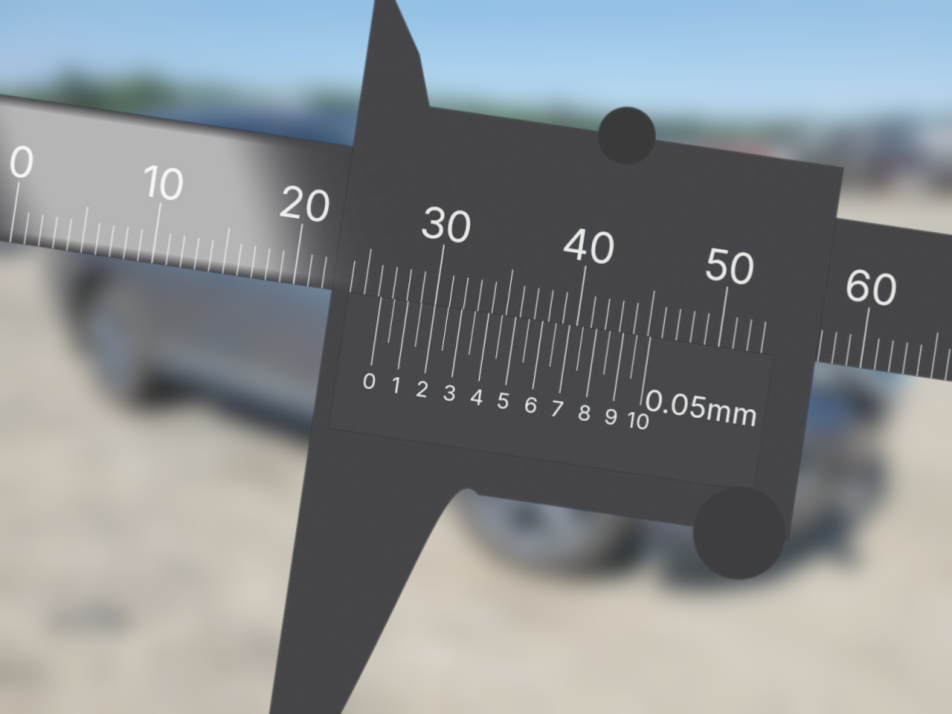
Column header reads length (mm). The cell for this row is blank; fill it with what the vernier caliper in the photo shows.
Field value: 26.2 mm
